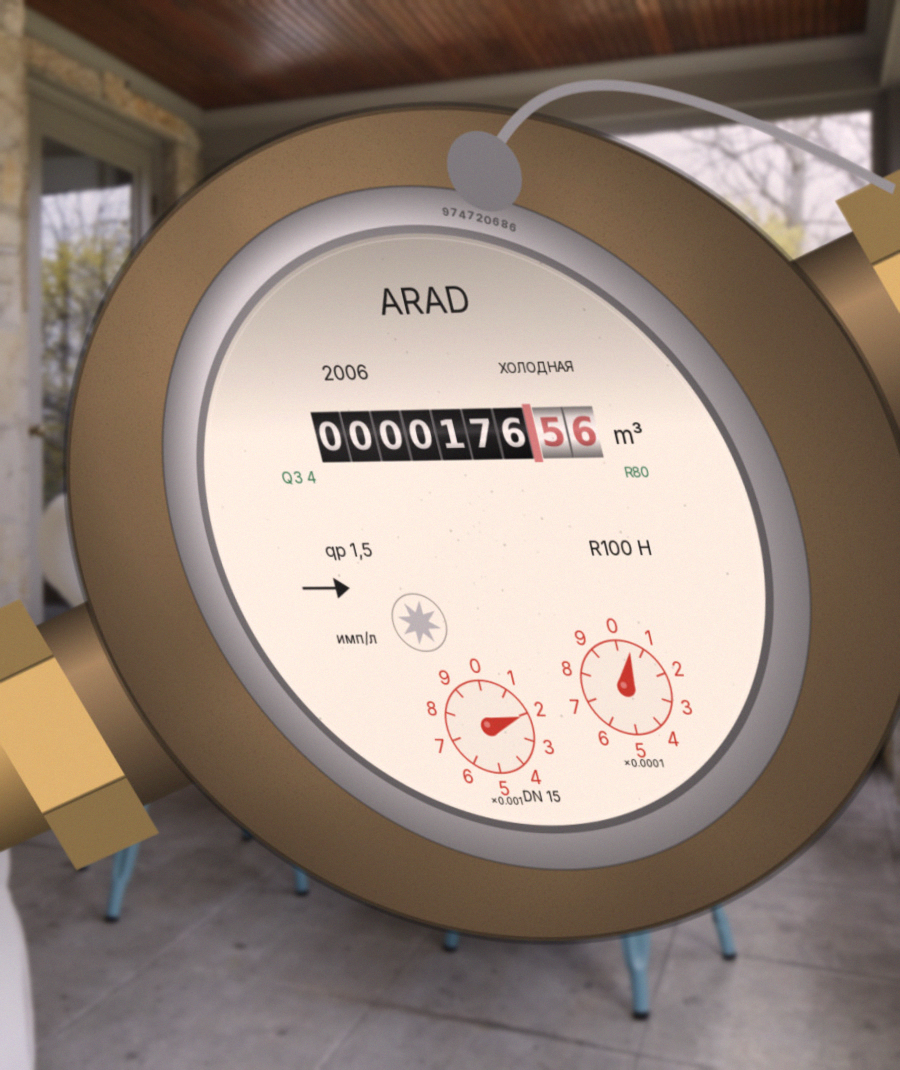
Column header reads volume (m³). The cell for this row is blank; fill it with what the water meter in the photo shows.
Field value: 176.5620 m³
